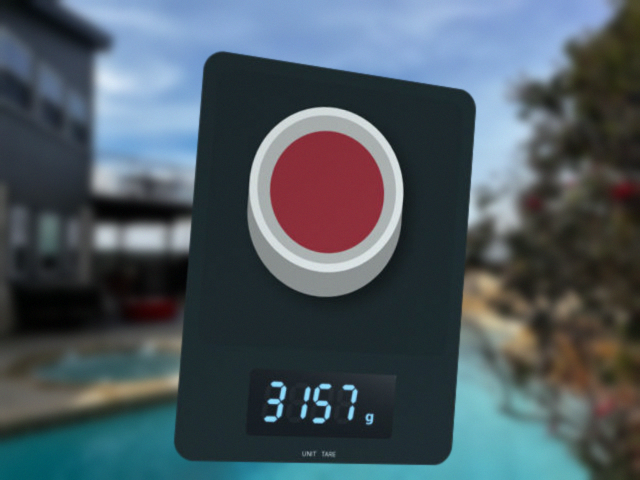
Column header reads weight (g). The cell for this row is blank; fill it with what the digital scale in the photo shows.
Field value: 3157 g
